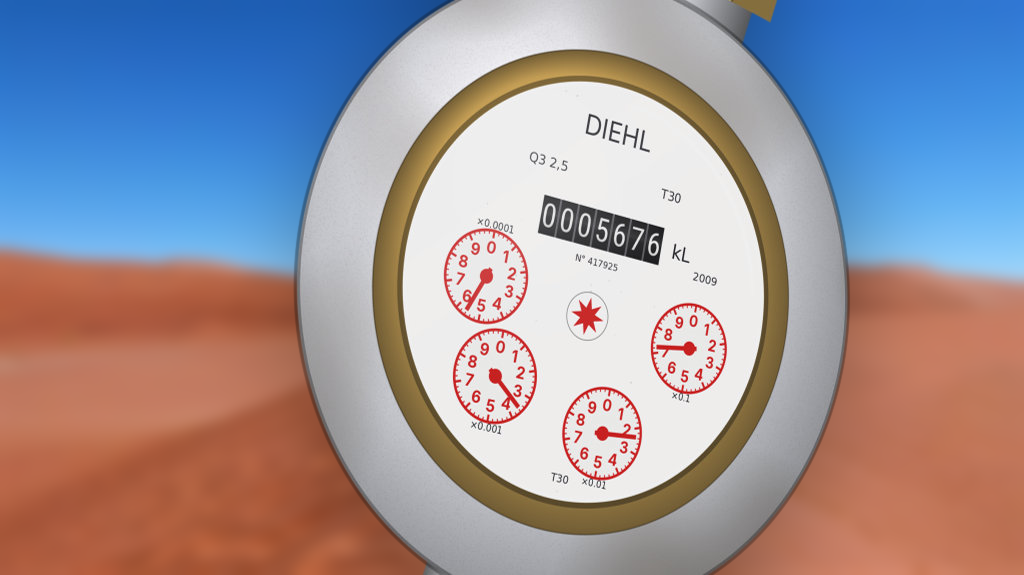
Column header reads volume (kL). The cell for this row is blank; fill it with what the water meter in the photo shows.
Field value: 5676.7235 kL
